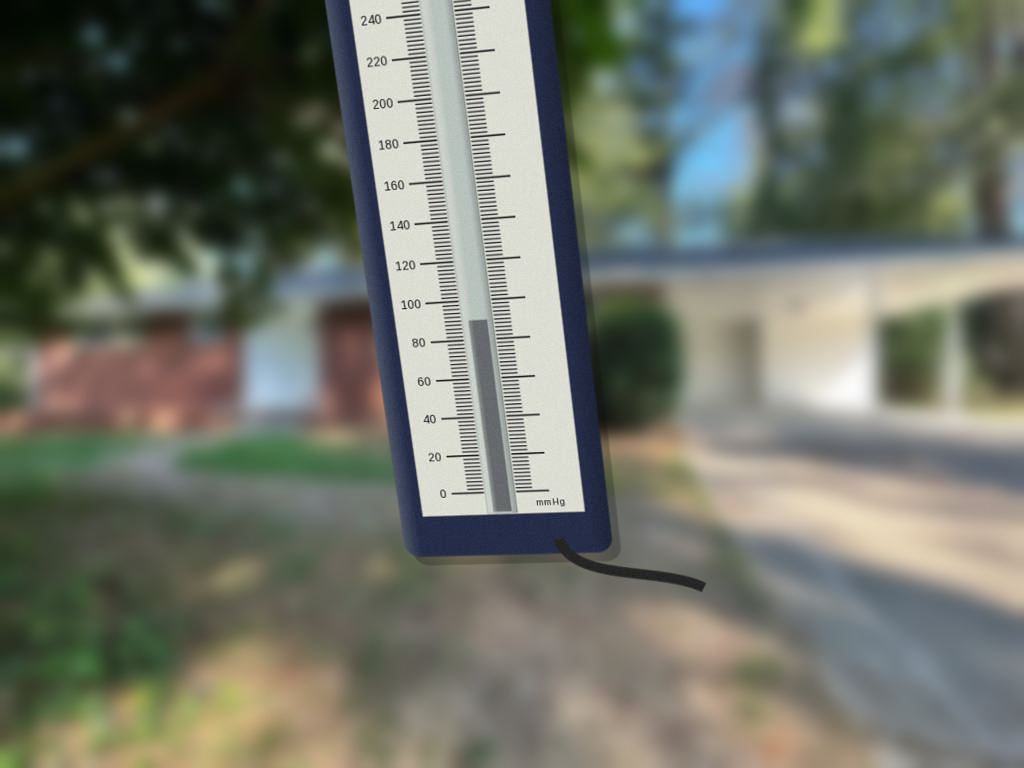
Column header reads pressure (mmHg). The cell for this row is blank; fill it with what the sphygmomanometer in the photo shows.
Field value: 90 mmHg
